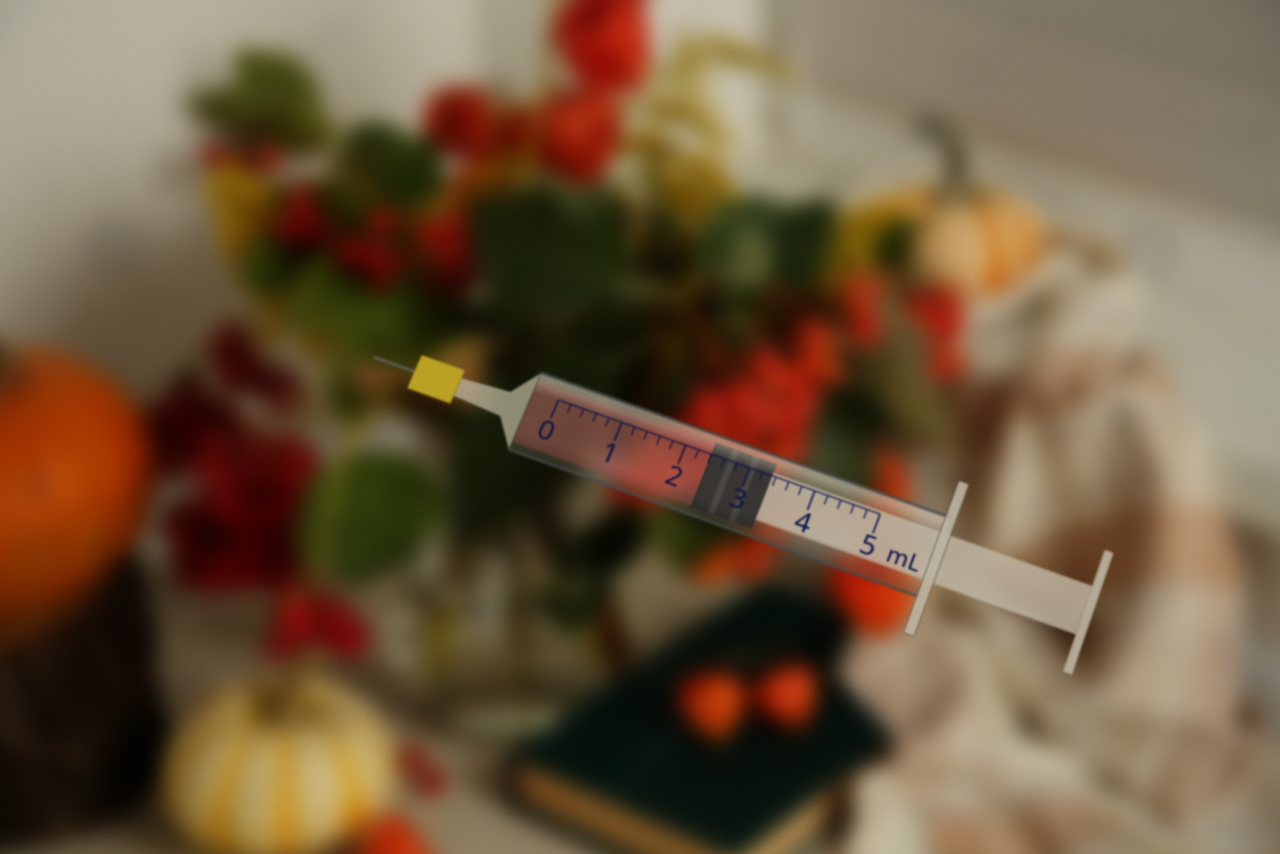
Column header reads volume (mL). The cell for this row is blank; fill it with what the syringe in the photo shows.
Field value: 2.4 mL
